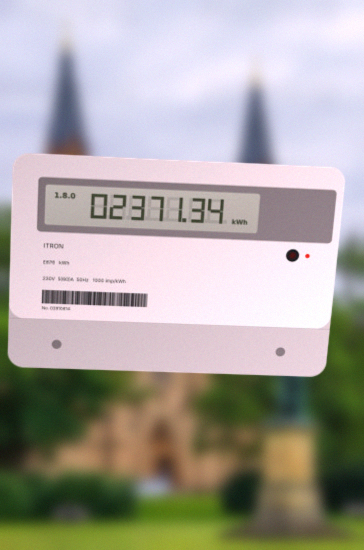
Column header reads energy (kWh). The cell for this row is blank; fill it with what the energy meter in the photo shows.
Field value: 2371.34 kWh
